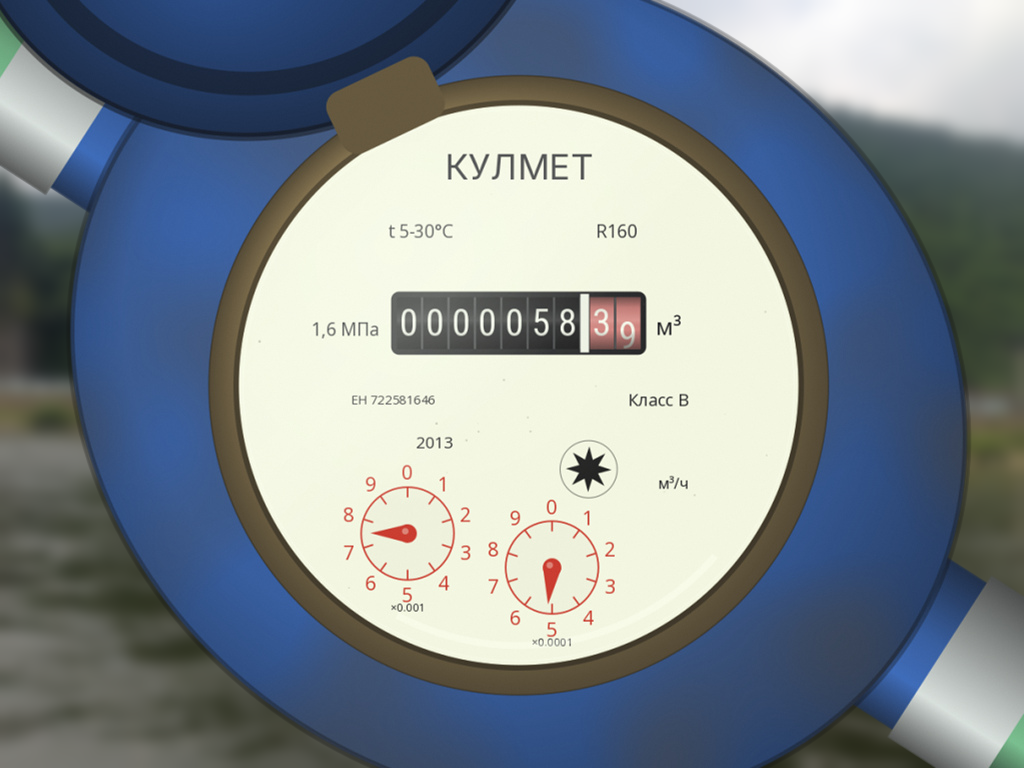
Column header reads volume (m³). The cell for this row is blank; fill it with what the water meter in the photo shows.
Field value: 58.3875 m³
